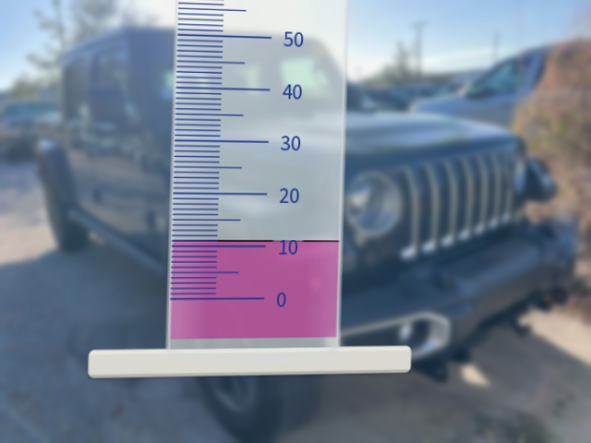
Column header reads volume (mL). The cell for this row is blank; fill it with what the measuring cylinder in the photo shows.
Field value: 11 mL
